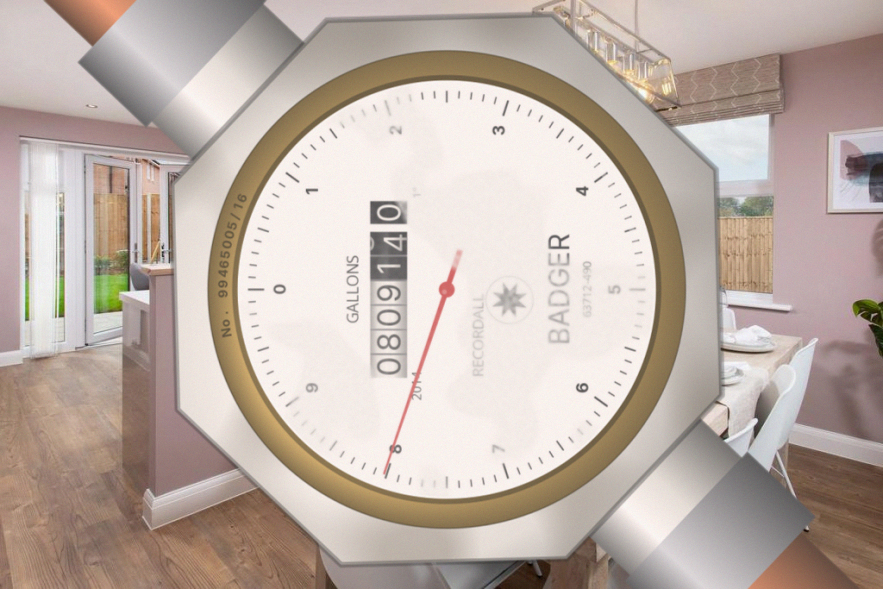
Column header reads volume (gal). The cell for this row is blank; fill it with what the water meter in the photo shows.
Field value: 809138.0 gal
